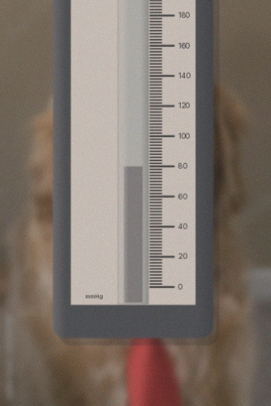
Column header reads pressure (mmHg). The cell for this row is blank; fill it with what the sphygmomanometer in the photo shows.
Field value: 80 mmHg
